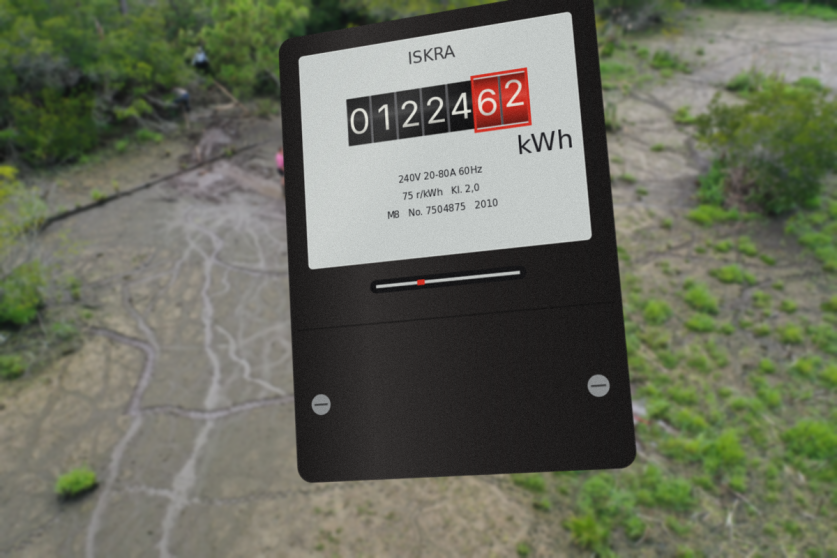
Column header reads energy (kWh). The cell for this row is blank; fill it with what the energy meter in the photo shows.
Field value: 1224.62 kWh
